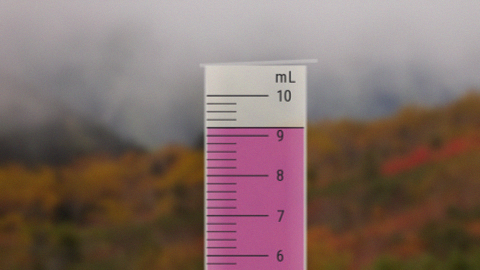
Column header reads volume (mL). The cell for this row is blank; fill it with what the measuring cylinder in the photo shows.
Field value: 9.2 mL
